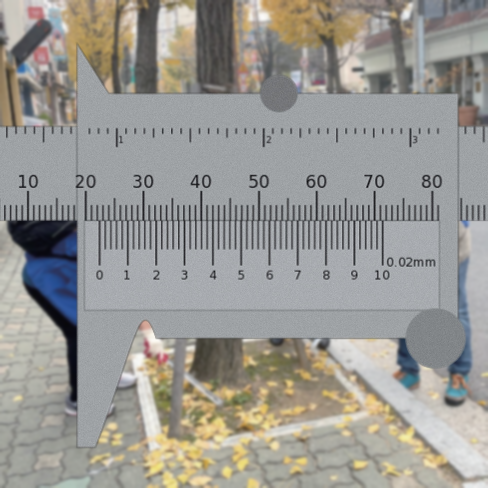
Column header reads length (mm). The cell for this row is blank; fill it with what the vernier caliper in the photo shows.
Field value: 22.4 mm
